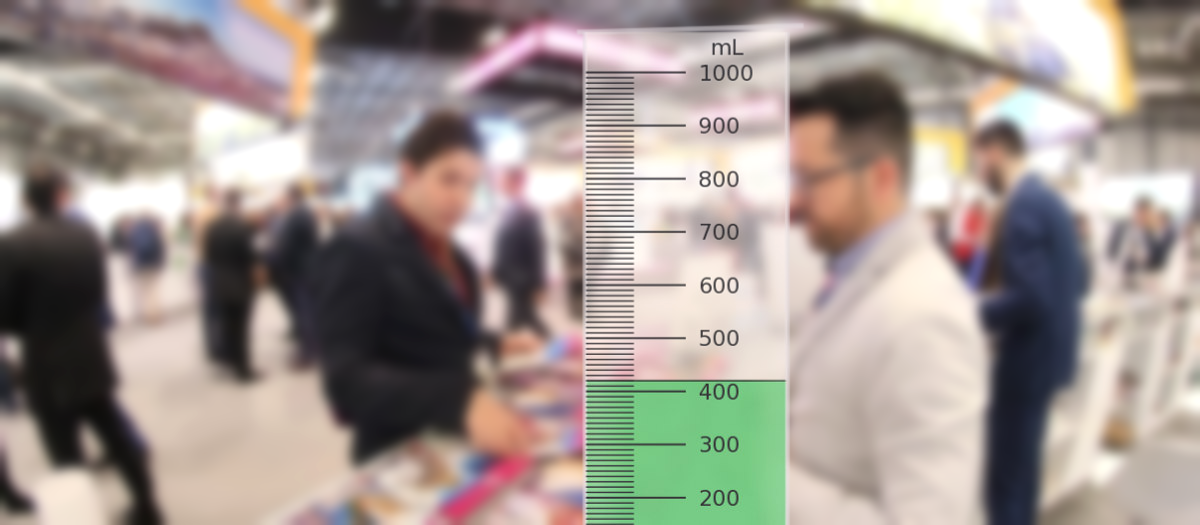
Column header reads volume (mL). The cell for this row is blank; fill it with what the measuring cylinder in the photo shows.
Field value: 420 mL
